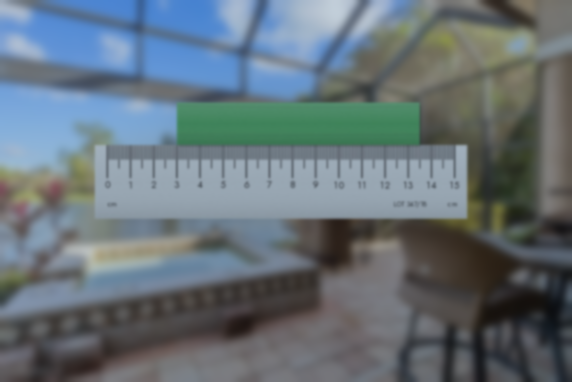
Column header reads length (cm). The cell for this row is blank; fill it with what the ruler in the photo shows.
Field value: 10.5 cm
